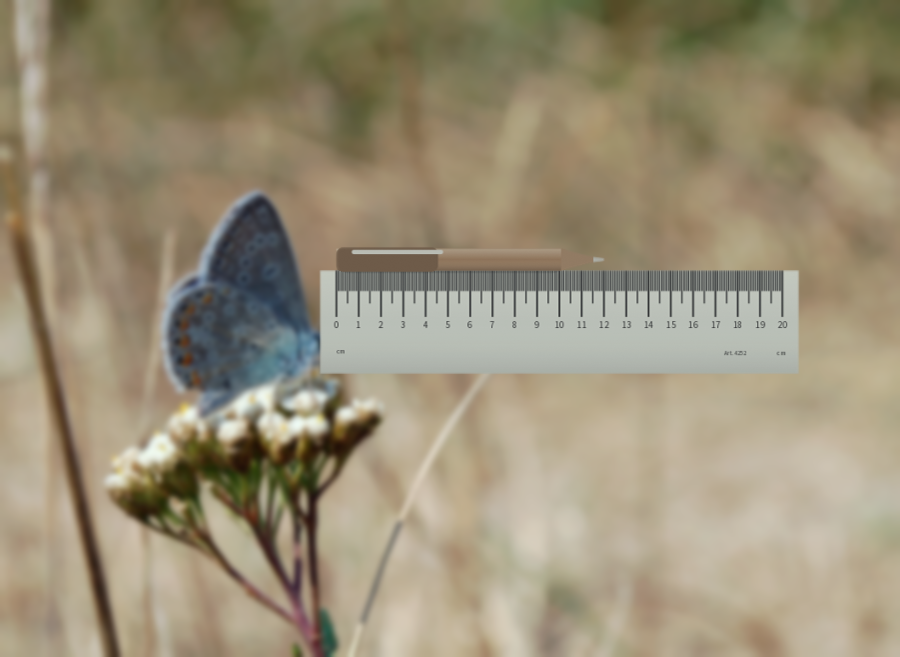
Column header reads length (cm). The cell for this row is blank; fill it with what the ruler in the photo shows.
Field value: 12 cm
